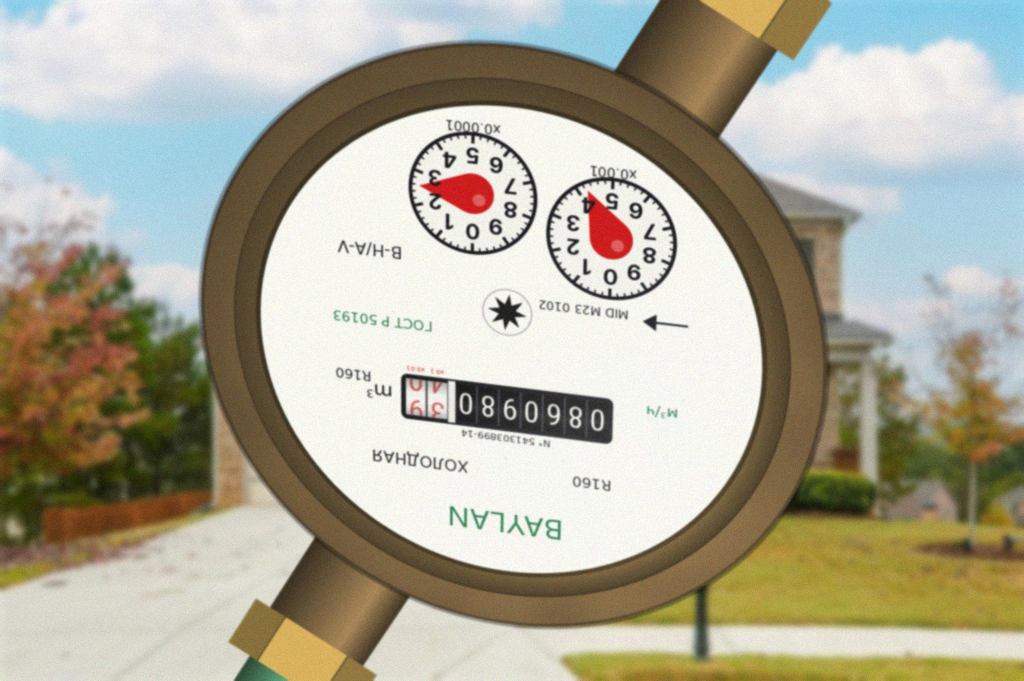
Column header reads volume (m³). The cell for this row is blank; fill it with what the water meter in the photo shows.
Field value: 860980.3942 m³
